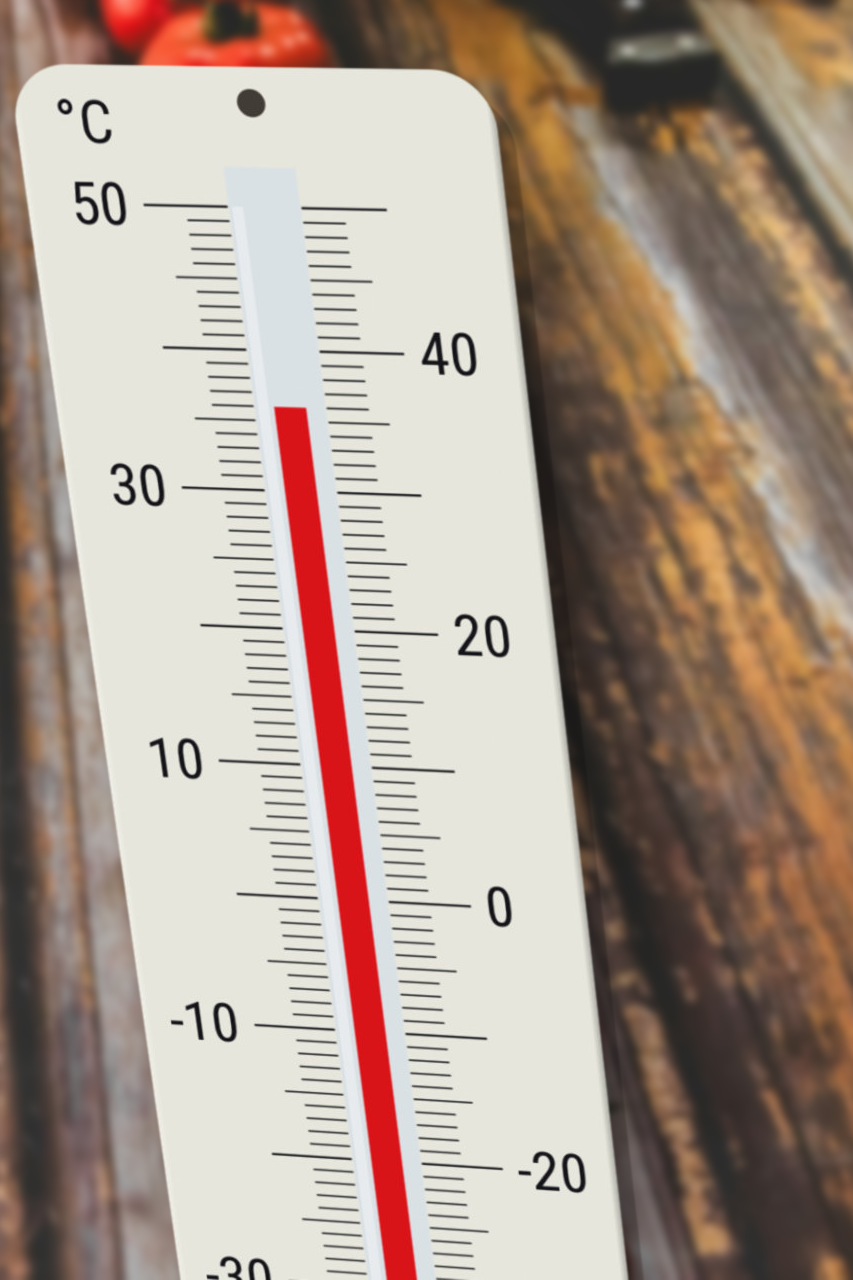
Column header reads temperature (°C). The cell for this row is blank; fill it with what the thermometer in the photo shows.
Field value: 36 °C
